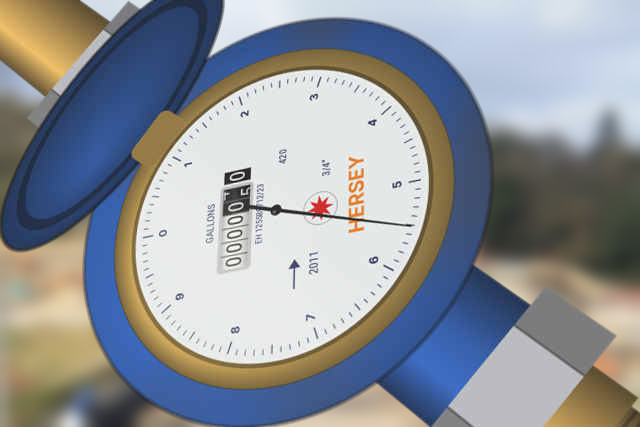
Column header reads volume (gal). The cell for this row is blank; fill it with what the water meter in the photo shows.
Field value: 45.5 gal
